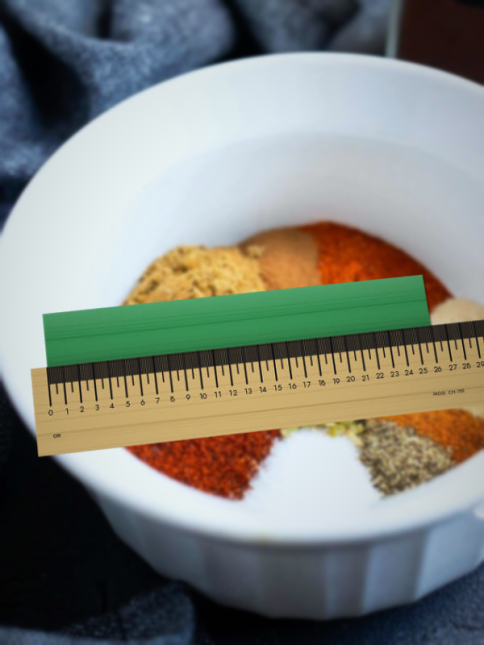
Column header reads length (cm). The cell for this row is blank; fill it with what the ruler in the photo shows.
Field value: 26 cm
